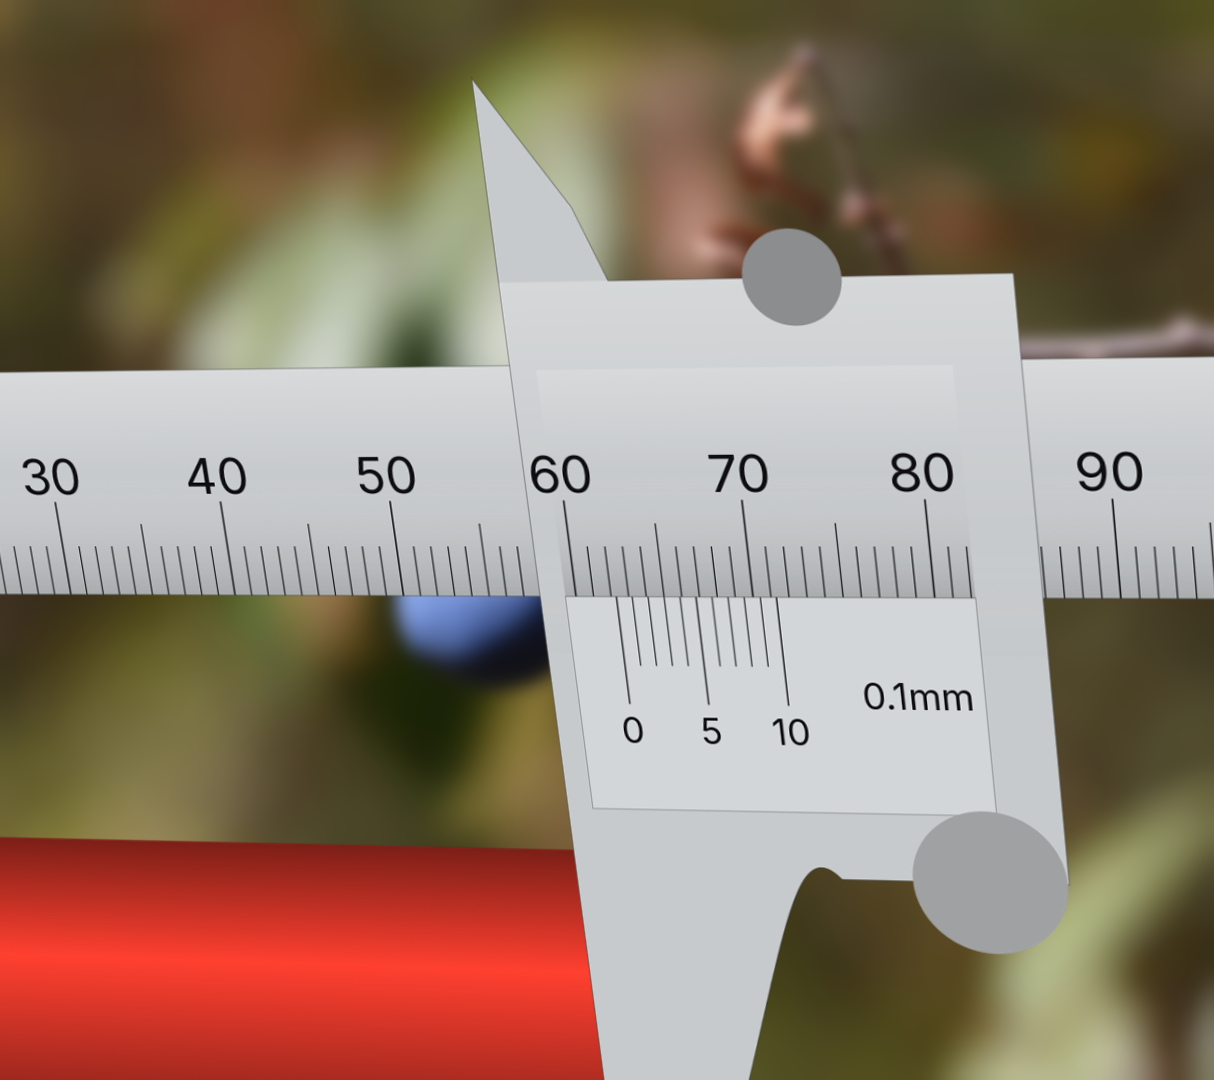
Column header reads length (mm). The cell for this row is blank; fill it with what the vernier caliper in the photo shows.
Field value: 62.3 mm
